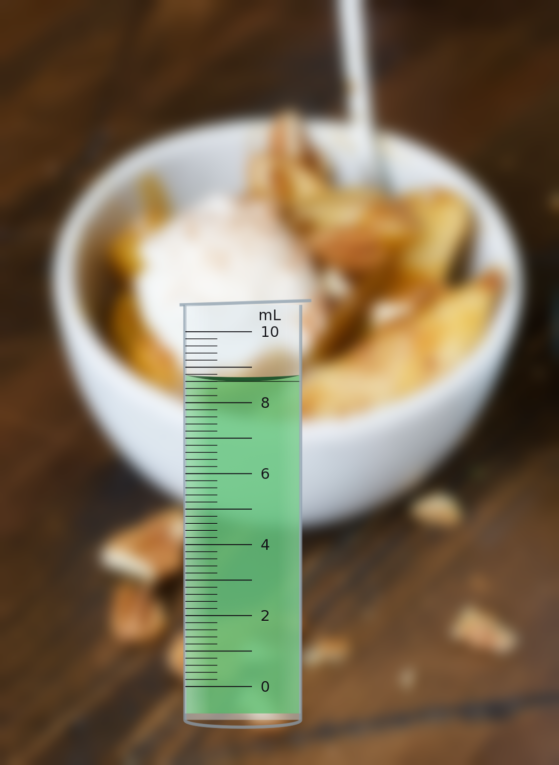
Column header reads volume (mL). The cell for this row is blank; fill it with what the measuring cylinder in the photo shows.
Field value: 8.6 mL
